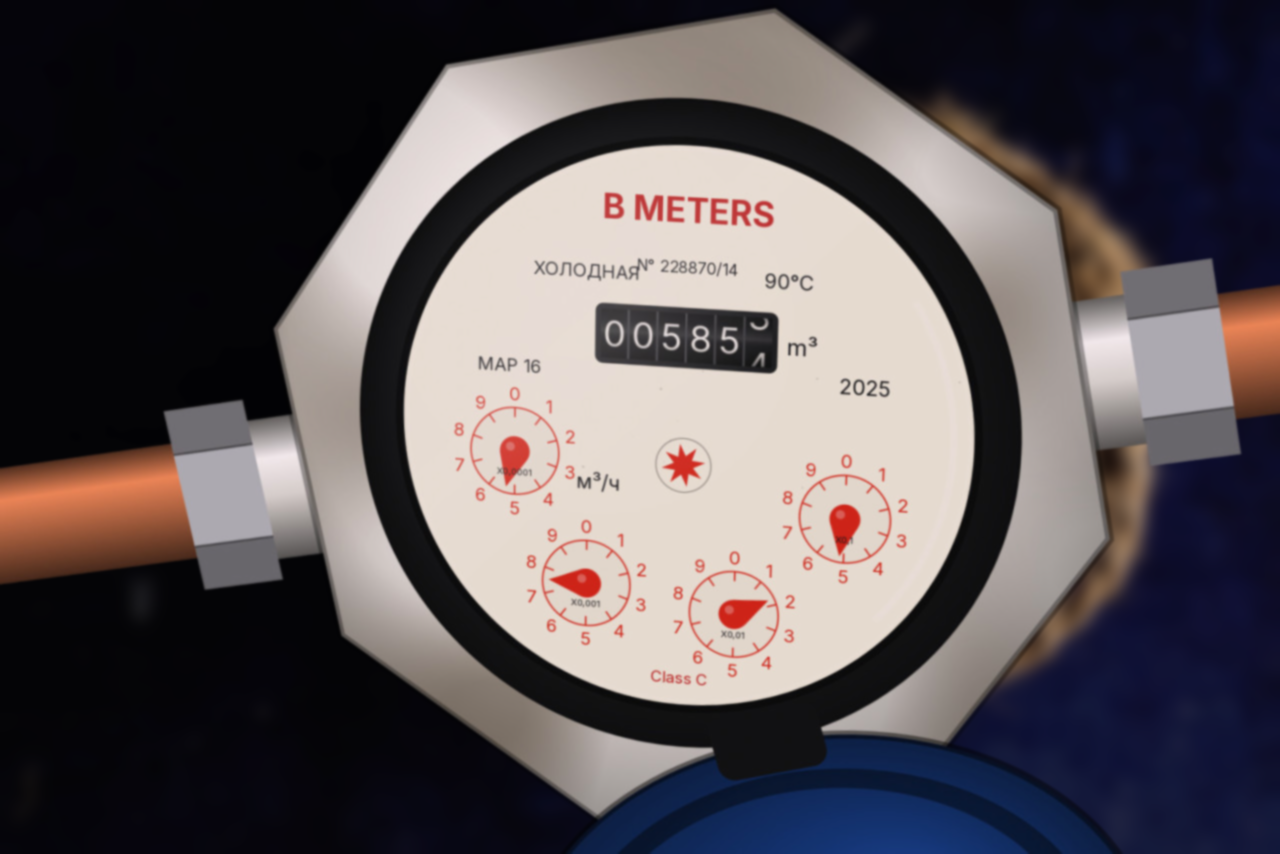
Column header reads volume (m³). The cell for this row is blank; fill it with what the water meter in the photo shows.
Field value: 5853.5175 m³
